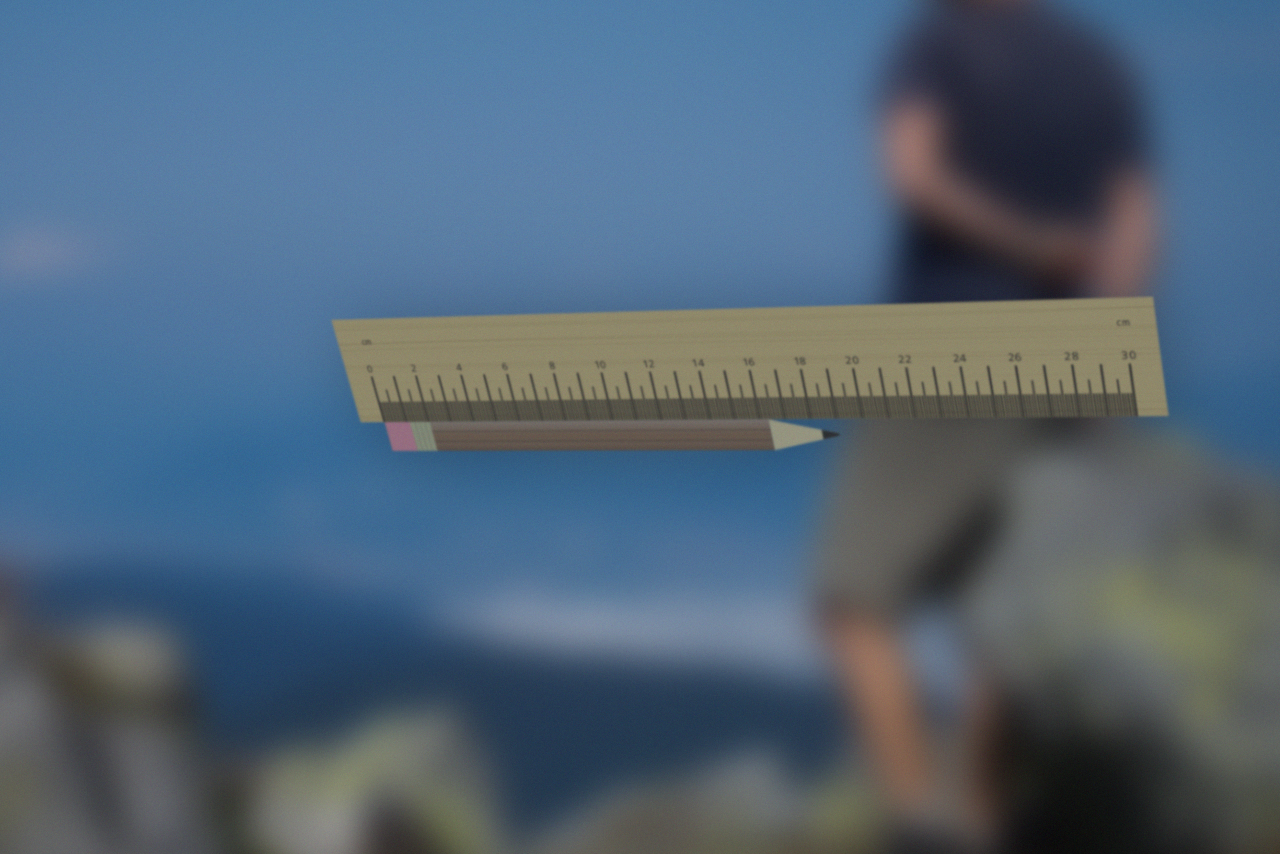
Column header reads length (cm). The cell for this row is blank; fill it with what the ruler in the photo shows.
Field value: 19 cm
